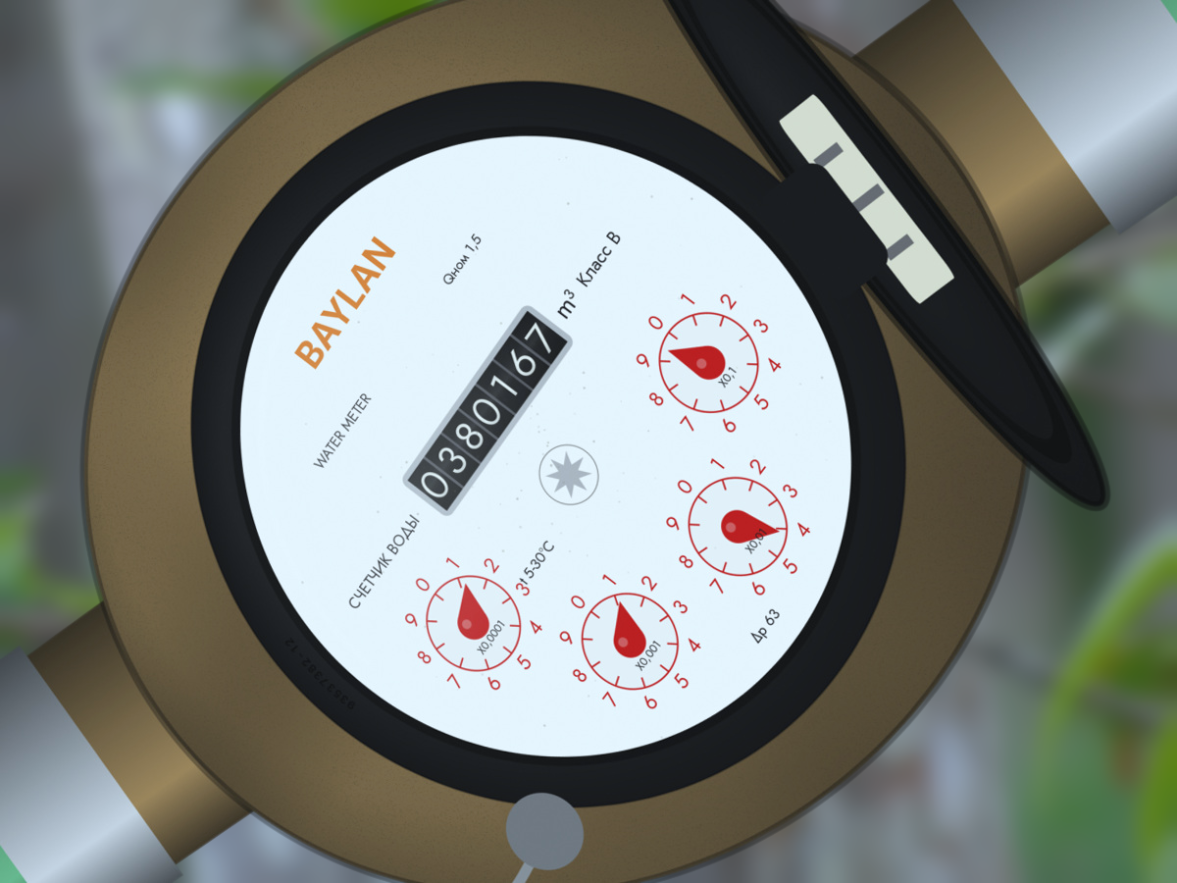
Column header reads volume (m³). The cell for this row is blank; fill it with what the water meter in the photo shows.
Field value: 380166.9411 m³
